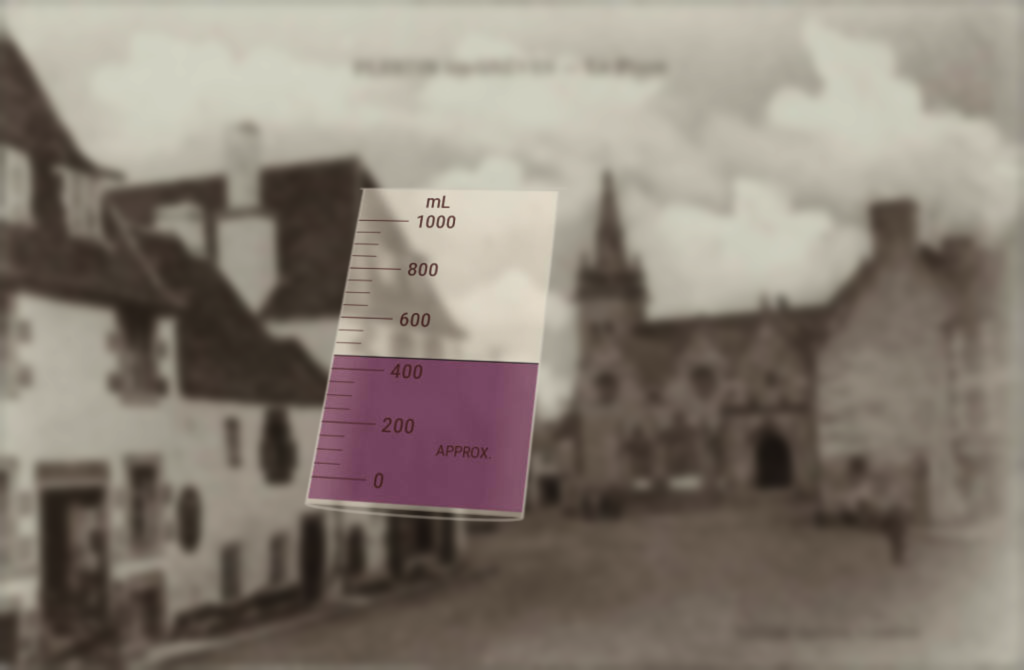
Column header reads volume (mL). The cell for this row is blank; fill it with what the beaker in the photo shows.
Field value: 450 mL
